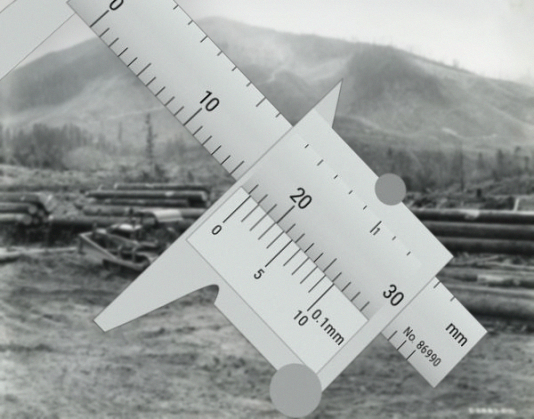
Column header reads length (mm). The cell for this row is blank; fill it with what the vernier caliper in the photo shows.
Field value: 17.2 mm
